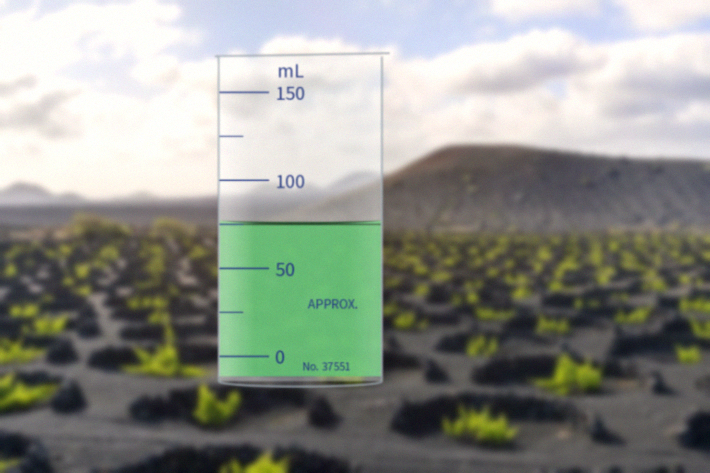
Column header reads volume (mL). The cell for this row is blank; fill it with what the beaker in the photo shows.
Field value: 75 mL
